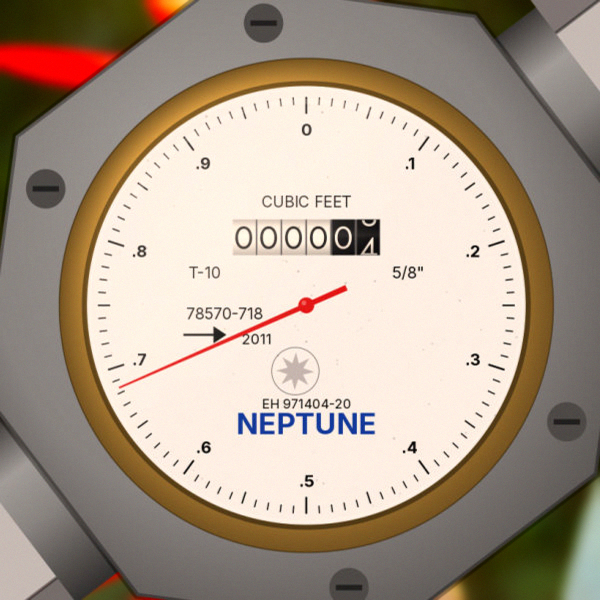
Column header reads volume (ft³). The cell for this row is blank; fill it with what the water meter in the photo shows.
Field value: 3.68 ft³
